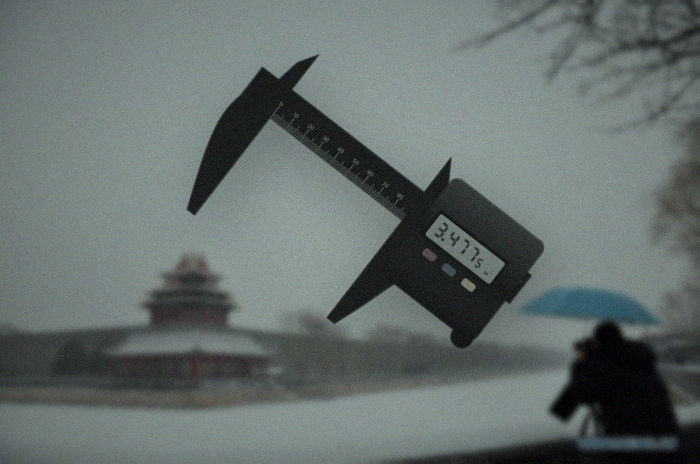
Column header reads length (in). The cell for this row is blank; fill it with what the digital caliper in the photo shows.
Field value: 3.4775 in
